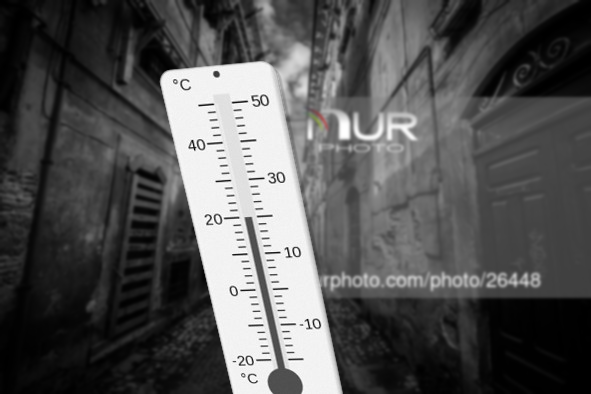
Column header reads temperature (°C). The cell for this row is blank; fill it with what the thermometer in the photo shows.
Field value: 20 °C
